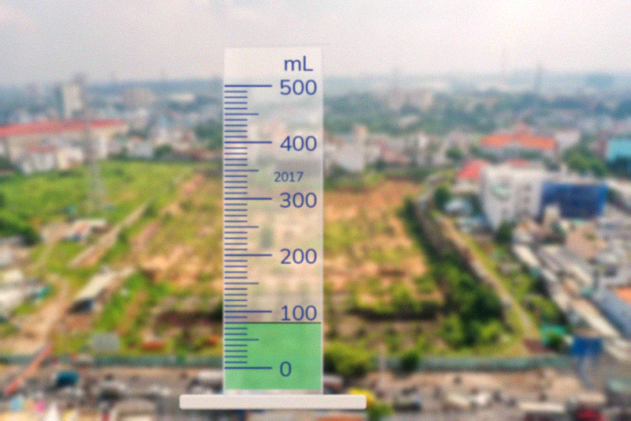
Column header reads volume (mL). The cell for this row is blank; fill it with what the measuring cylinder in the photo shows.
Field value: 80 mL
